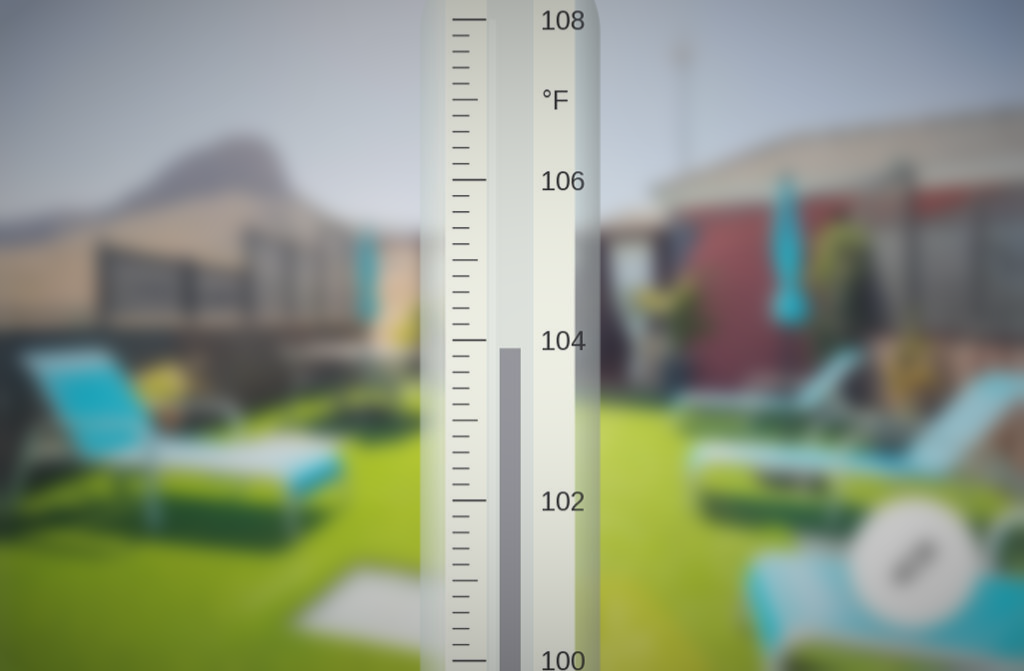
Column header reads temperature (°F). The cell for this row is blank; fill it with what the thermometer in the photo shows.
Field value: 103.9 °F
